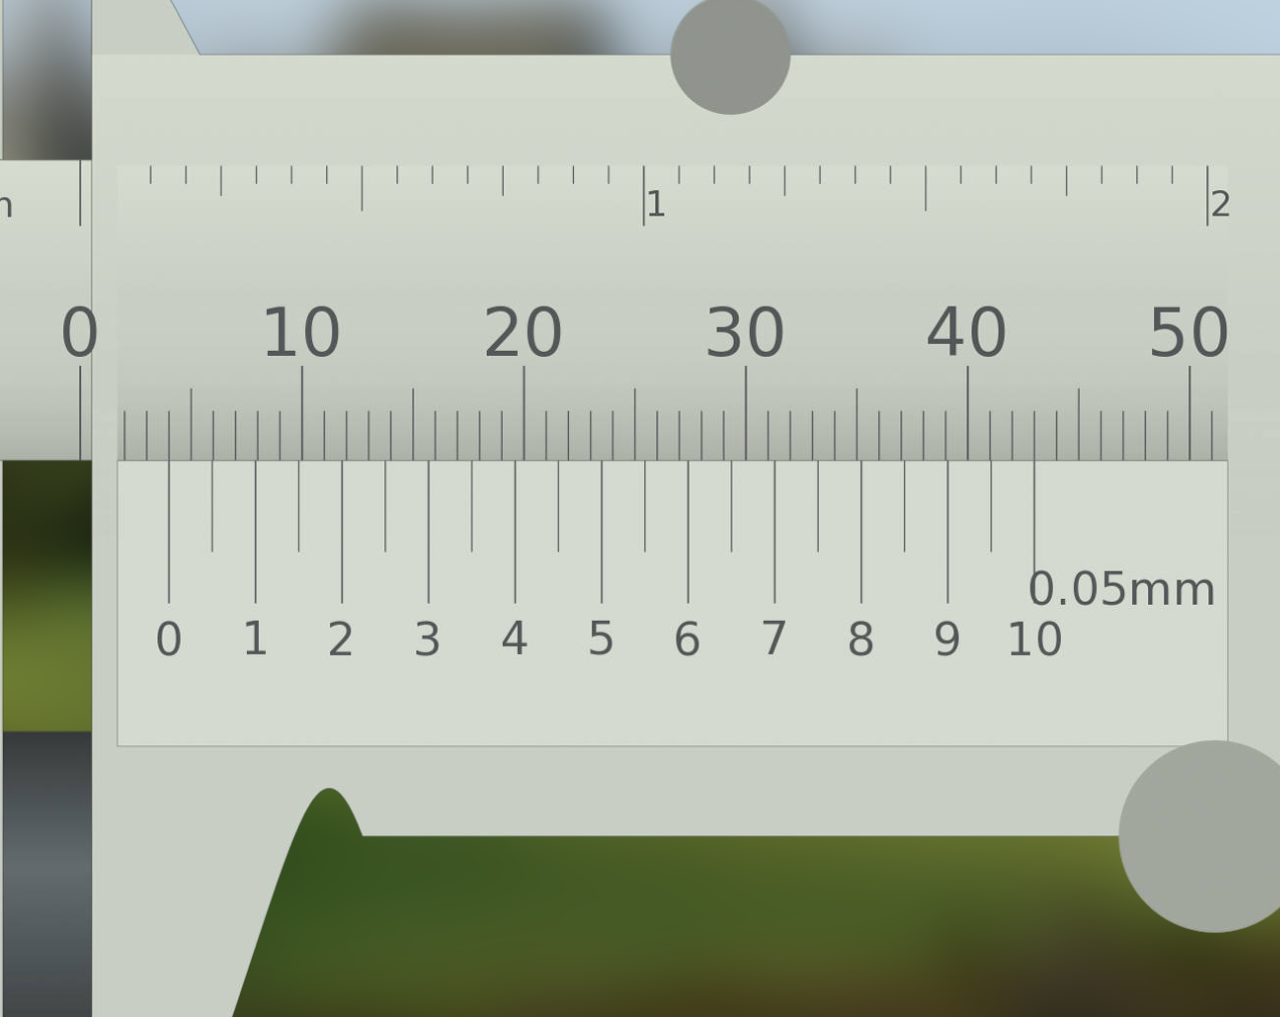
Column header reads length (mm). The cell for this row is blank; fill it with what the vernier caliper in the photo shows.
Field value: 4.0 mm
